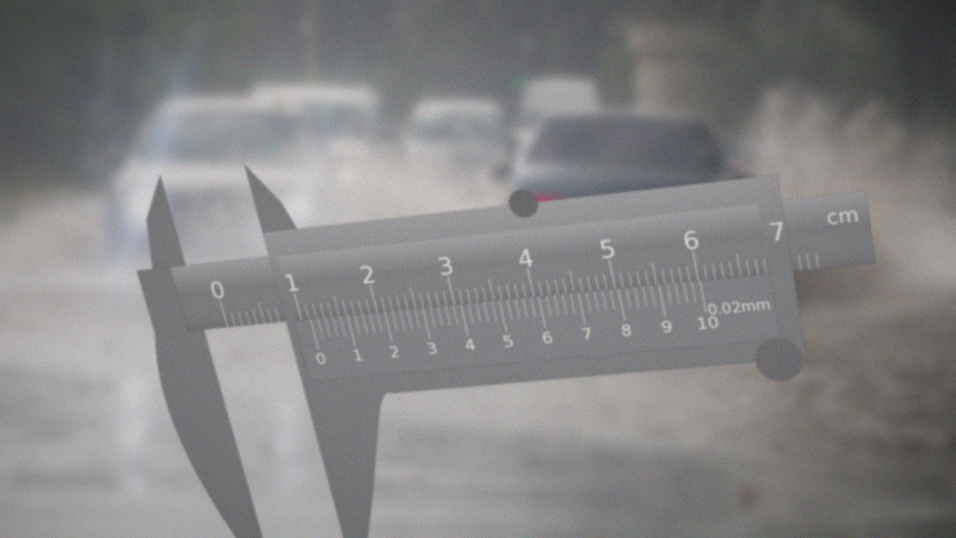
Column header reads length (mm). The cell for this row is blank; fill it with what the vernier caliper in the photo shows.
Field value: 11.2 mm
